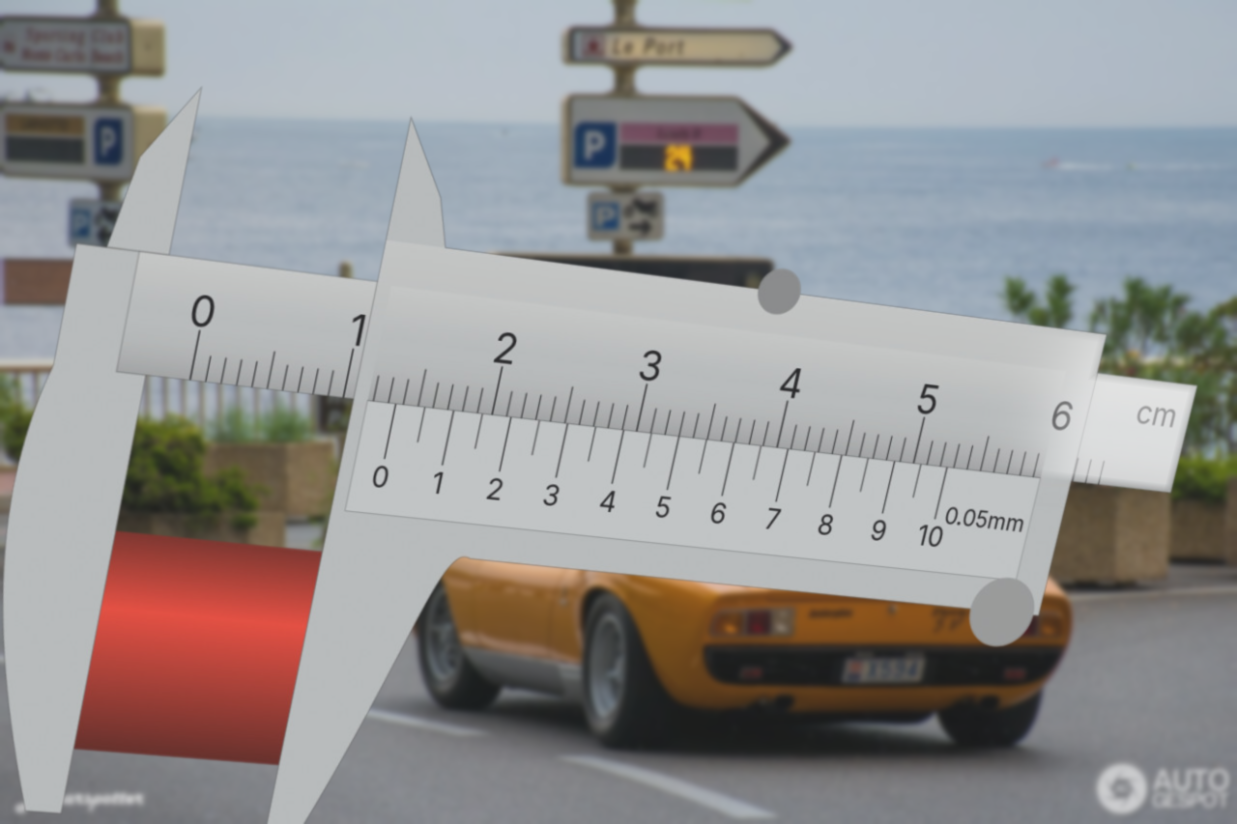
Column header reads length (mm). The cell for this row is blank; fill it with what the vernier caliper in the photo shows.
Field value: 13.5 mm
